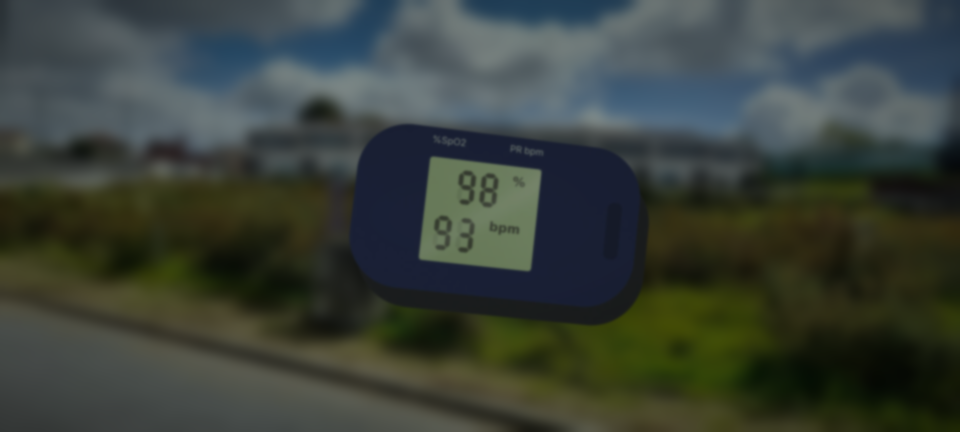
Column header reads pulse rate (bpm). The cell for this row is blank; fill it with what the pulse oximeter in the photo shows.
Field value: 93 bpm
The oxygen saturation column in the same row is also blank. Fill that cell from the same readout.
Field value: 98 %
